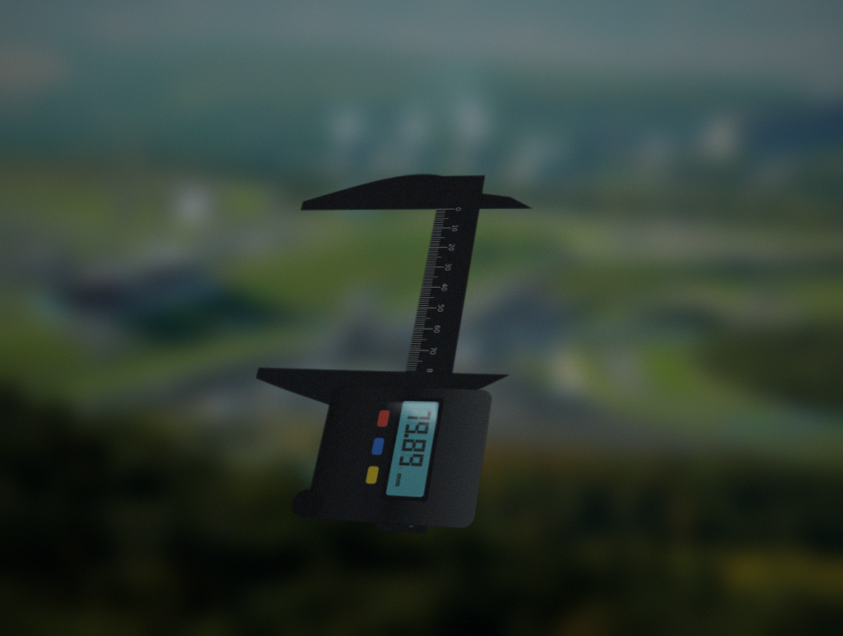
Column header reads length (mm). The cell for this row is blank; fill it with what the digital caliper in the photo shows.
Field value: 79.89 mm
